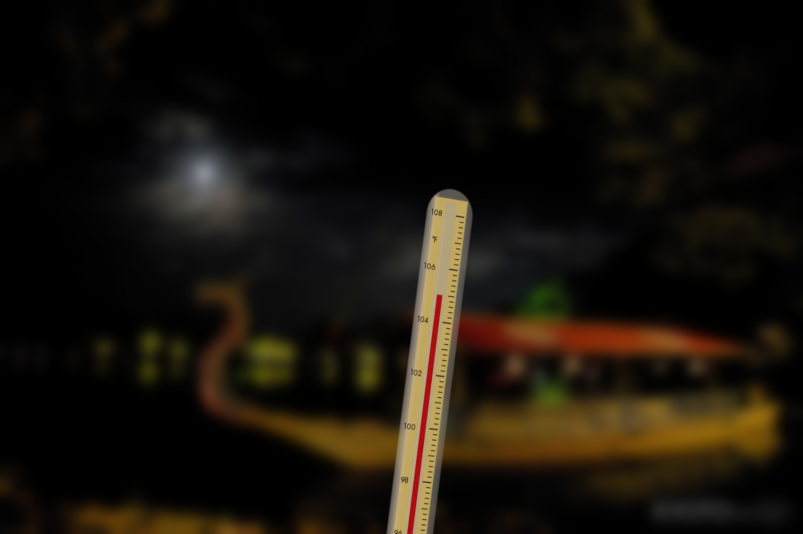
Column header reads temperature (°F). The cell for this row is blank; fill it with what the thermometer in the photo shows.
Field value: 105 °F
